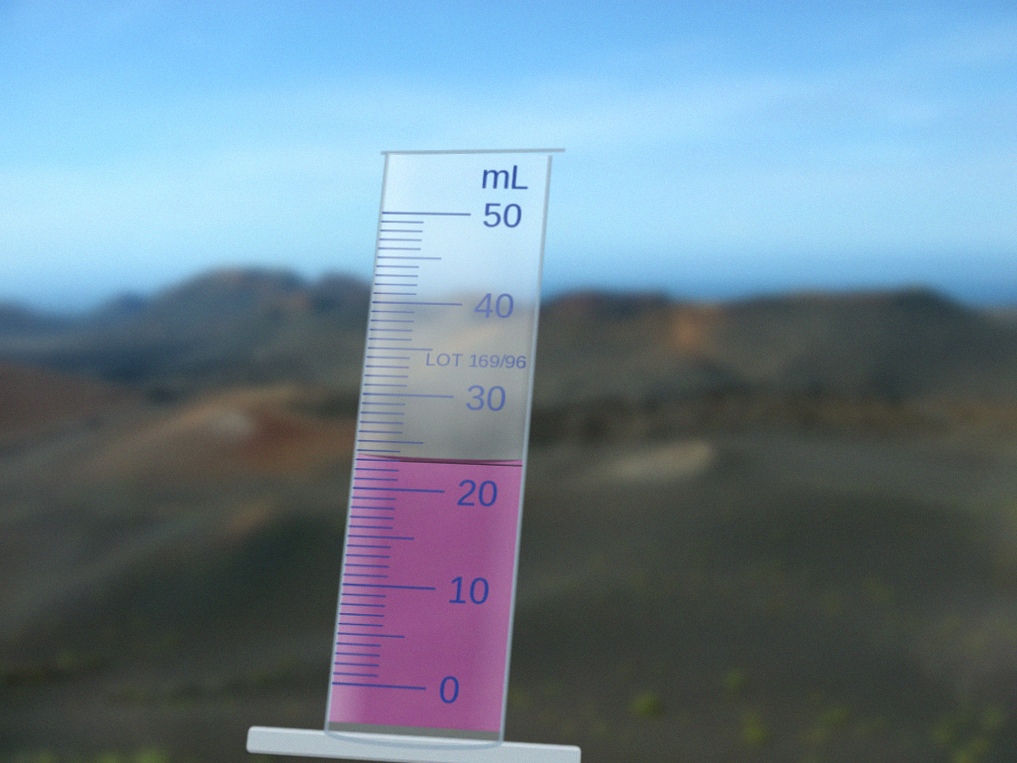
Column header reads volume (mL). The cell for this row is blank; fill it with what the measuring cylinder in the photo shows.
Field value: 23 mL
